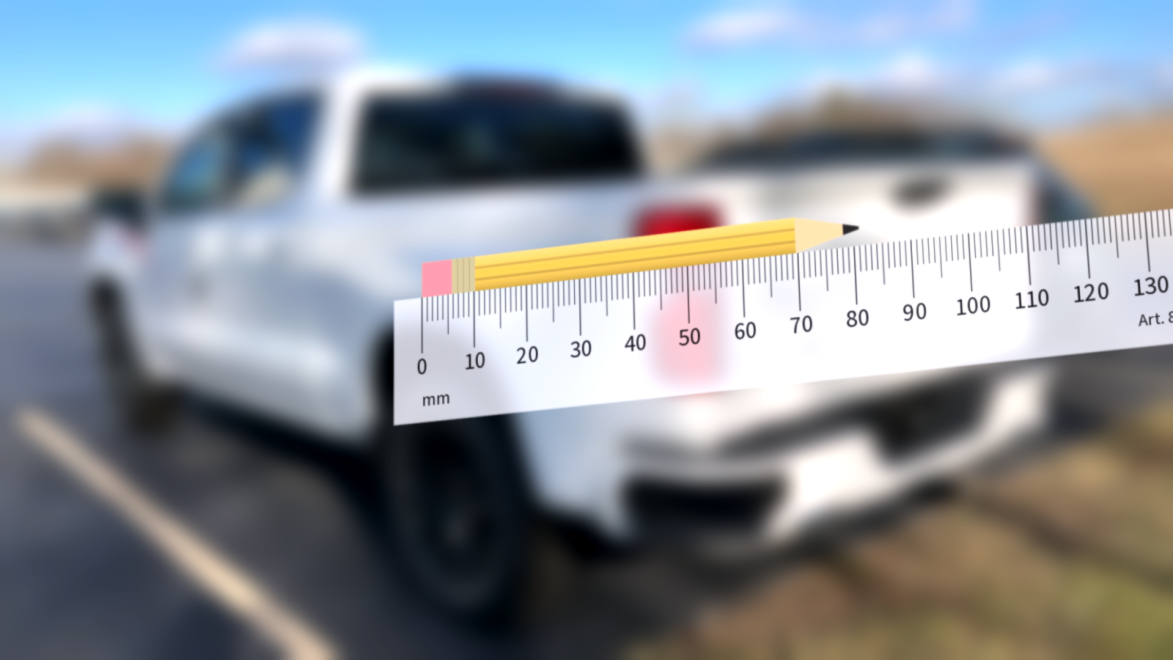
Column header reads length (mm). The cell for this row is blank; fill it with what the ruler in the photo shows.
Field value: 81 mm
